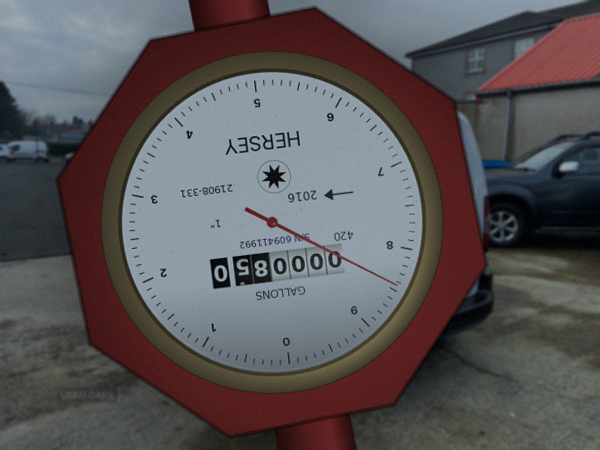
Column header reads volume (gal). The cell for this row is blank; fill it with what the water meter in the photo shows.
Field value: 848.4 gal
